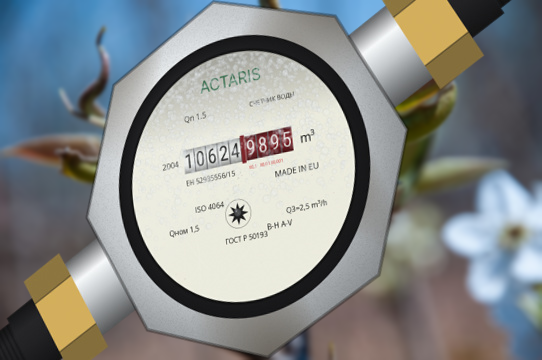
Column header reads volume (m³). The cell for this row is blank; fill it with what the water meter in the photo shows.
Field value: 10624.9895 m³
